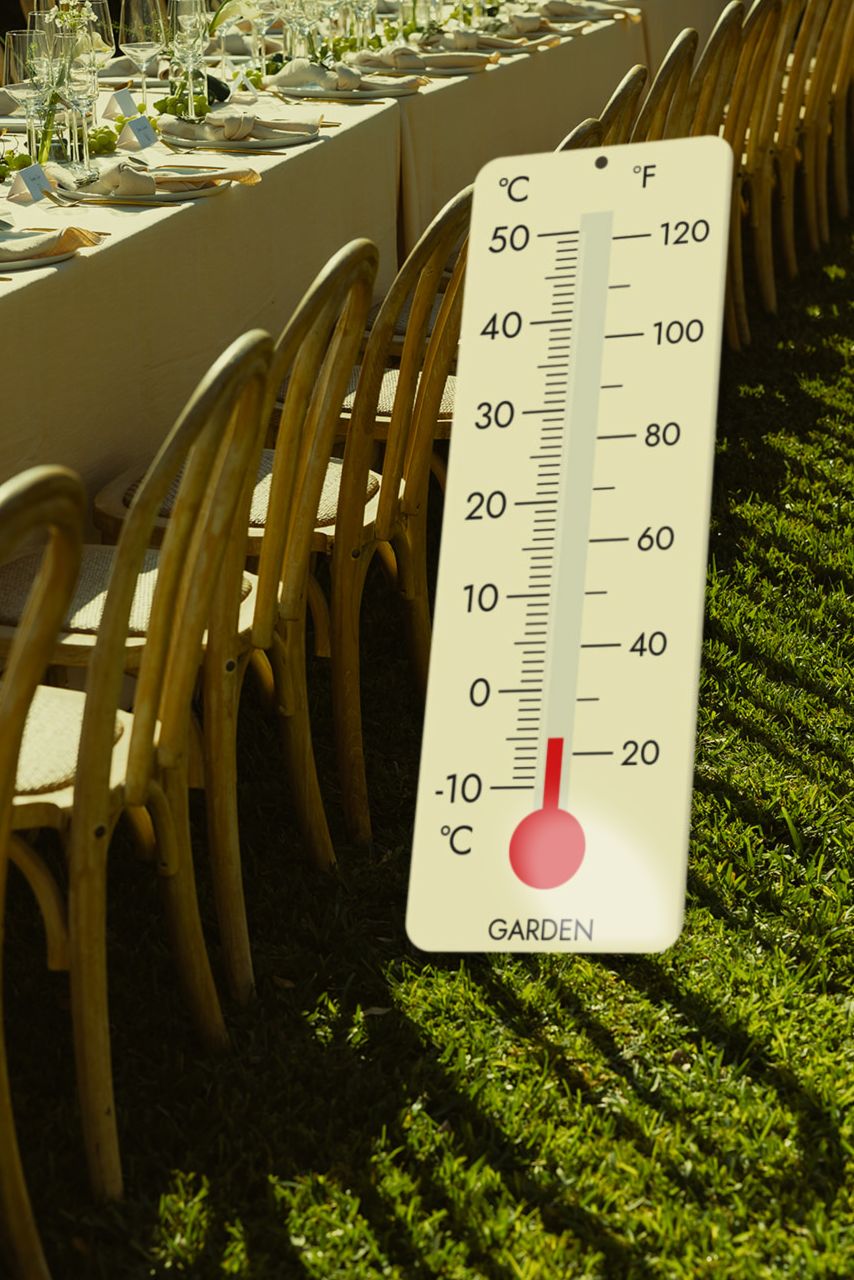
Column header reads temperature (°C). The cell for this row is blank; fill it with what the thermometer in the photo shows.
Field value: -5 °C
